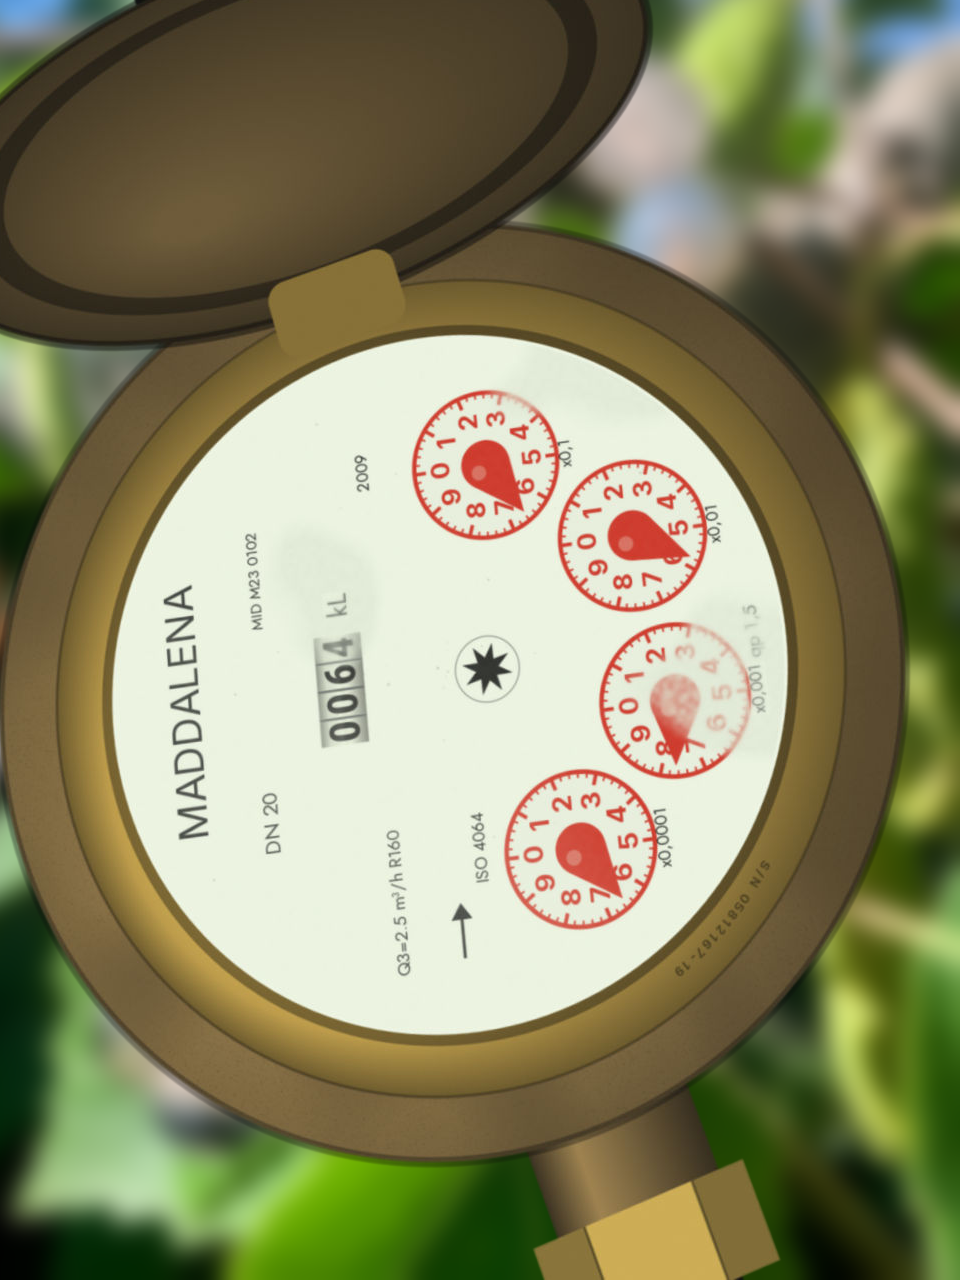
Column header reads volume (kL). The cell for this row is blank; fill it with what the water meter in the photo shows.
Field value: 64.6576 kL
